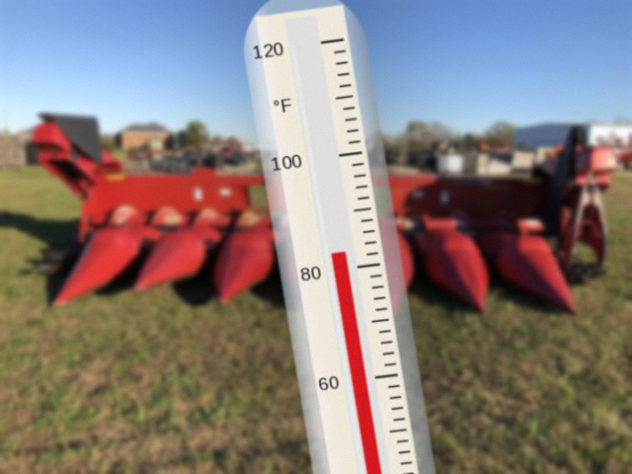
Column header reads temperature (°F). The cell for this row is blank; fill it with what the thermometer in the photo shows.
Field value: 83 °F
